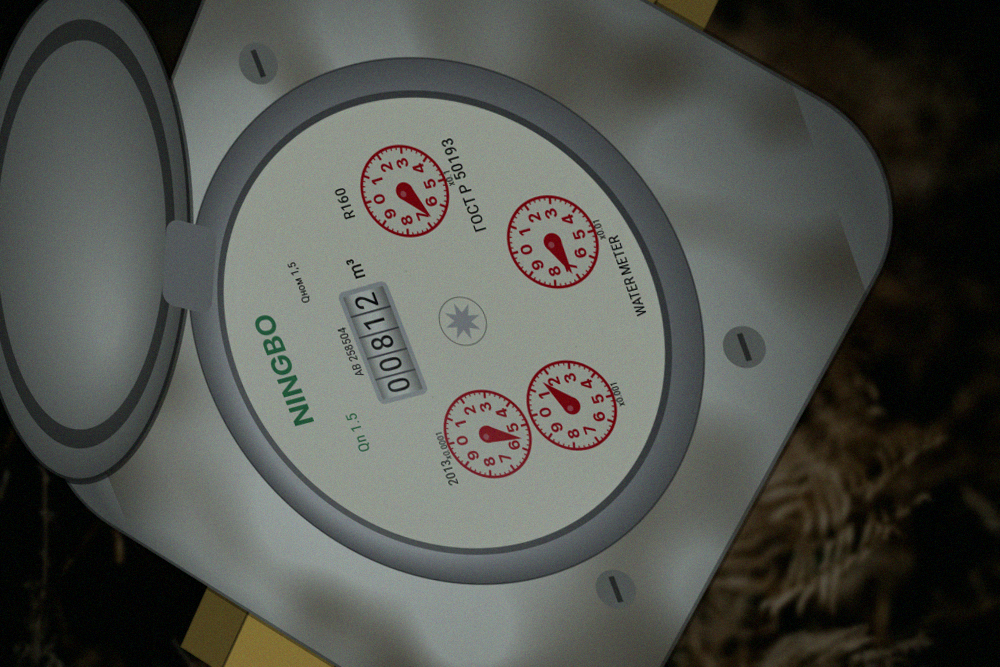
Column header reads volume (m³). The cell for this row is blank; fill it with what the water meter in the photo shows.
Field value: 812.6715 m³
